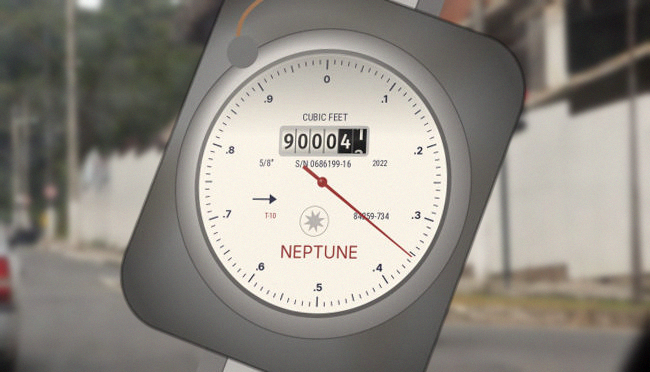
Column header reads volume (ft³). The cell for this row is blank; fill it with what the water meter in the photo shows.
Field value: 900041.35 ft³
